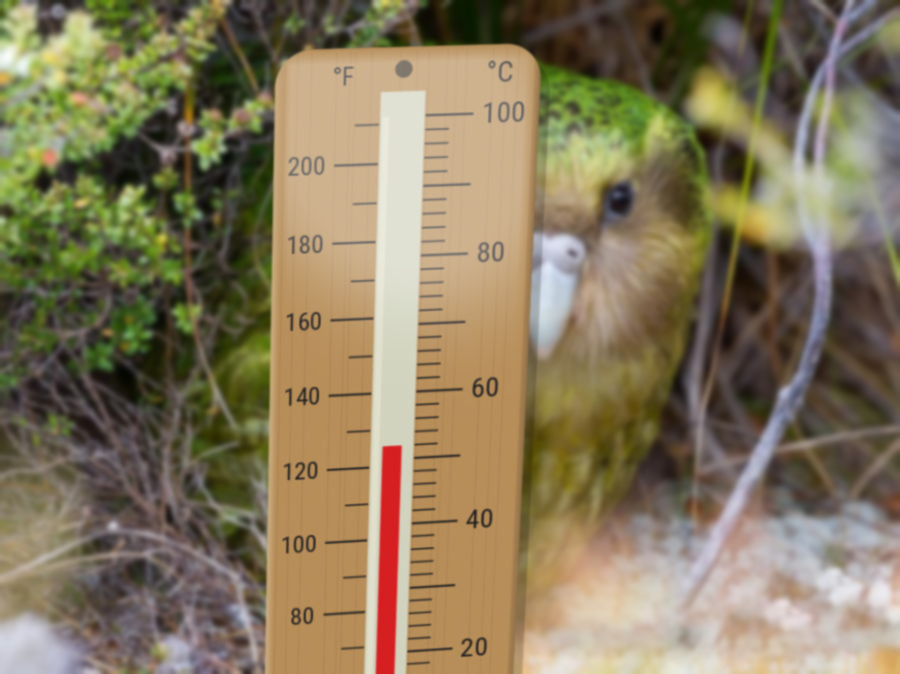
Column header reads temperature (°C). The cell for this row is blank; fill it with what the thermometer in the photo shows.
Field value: 52 °C
